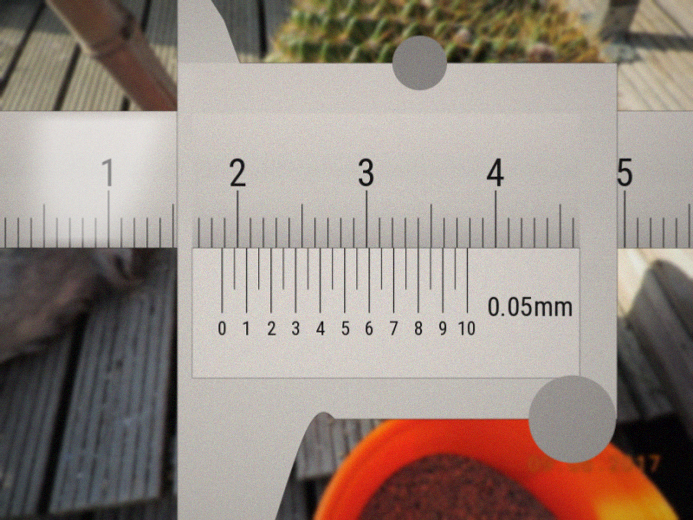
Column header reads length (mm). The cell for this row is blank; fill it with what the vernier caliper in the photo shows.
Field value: 18.8 mm
